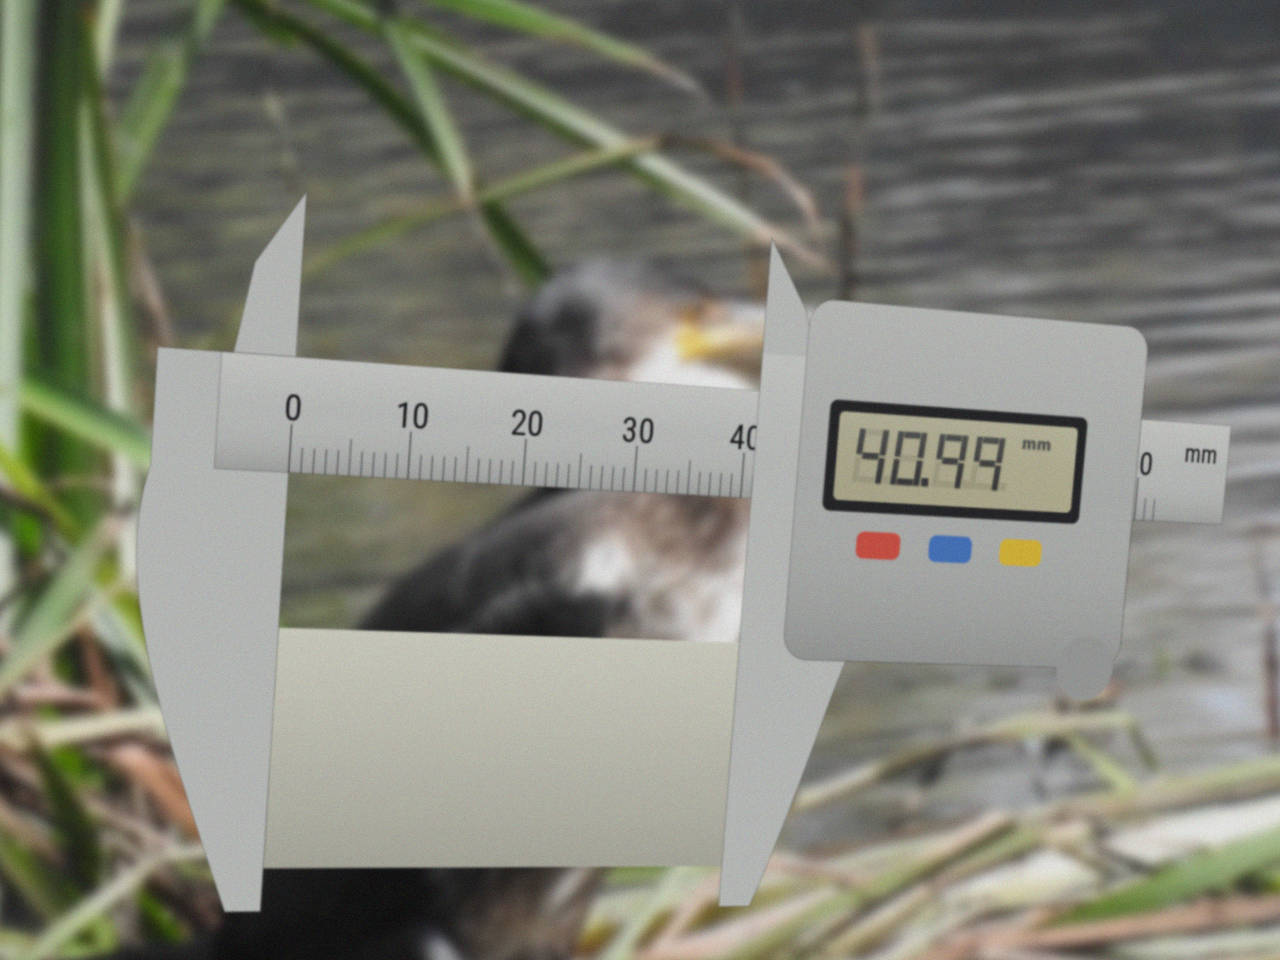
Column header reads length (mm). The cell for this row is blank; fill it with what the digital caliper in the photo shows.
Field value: 40.99 mm
